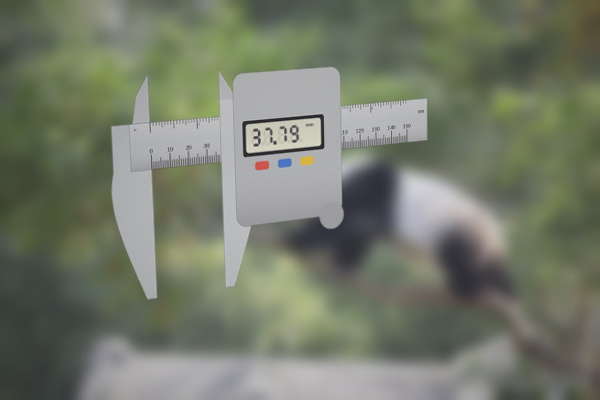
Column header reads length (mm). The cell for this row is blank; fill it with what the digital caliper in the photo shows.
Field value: 37.79 mm
